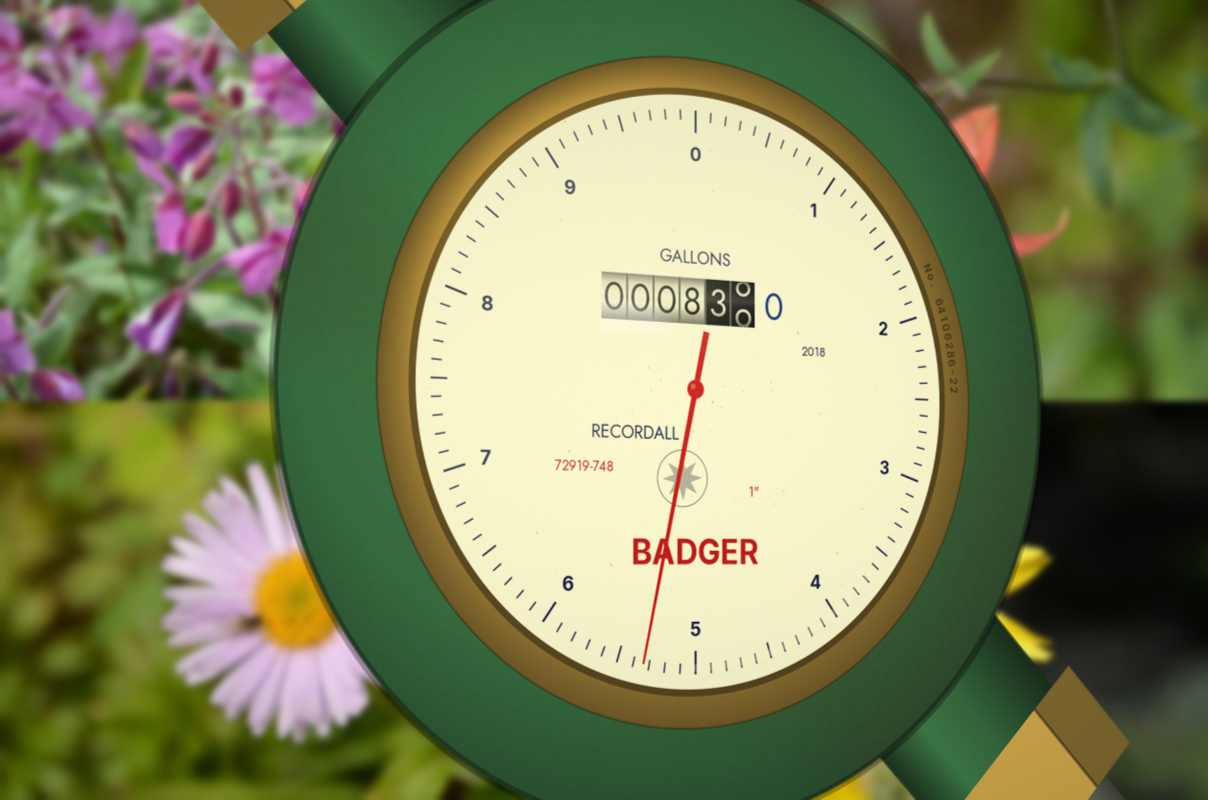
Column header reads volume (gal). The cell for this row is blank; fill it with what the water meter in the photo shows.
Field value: 8385.3 gal
